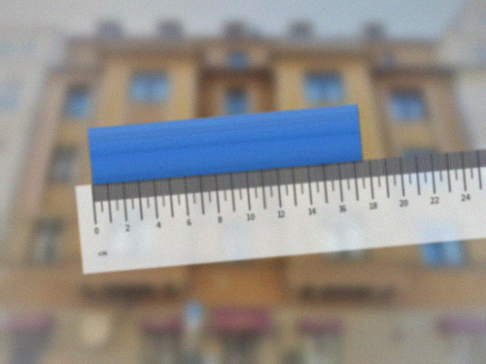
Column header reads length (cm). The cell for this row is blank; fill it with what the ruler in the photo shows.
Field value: 17.5 cm
